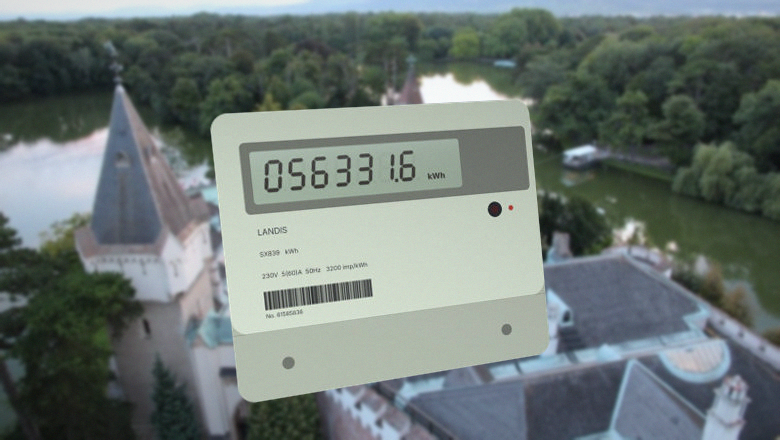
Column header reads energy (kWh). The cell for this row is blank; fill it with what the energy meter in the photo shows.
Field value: 56331.6 kWh
